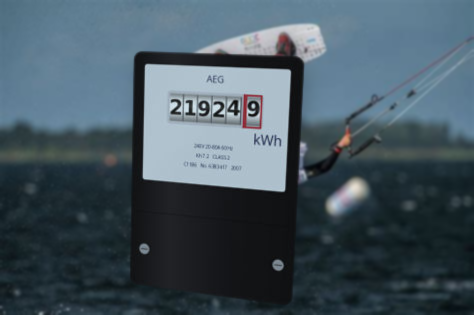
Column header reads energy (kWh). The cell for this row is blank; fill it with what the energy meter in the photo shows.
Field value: 21924.9 kWh
